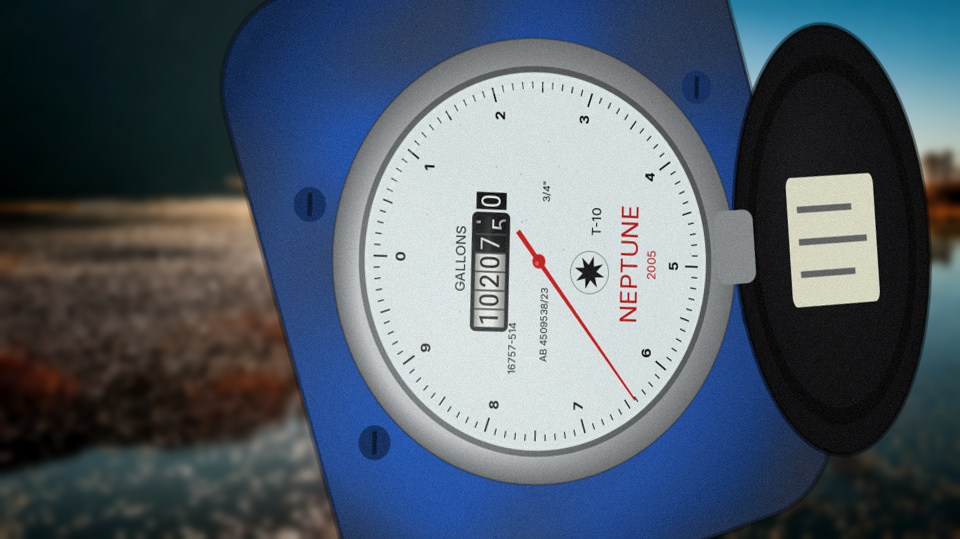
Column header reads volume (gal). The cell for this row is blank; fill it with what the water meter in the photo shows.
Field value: 1020746.4 gal
